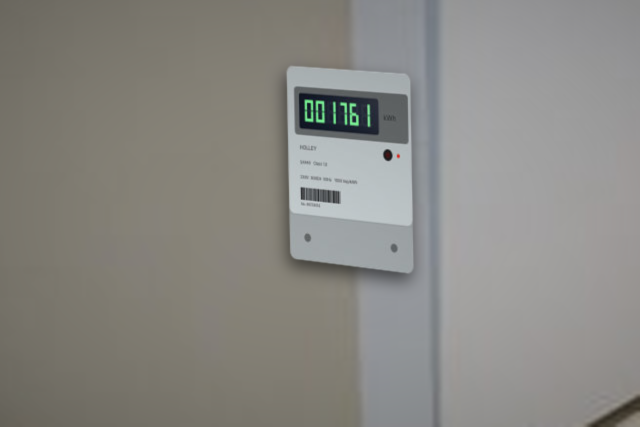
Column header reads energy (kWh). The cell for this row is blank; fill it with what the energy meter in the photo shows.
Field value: 1761 kWh
